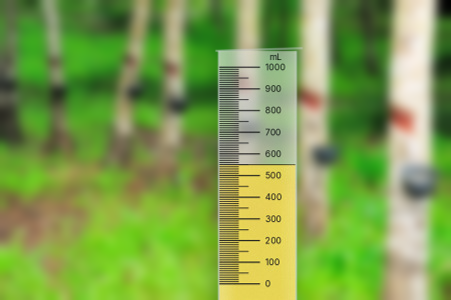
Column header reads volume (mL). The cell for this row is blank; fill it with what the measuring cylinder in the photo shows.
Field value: 550 mL
